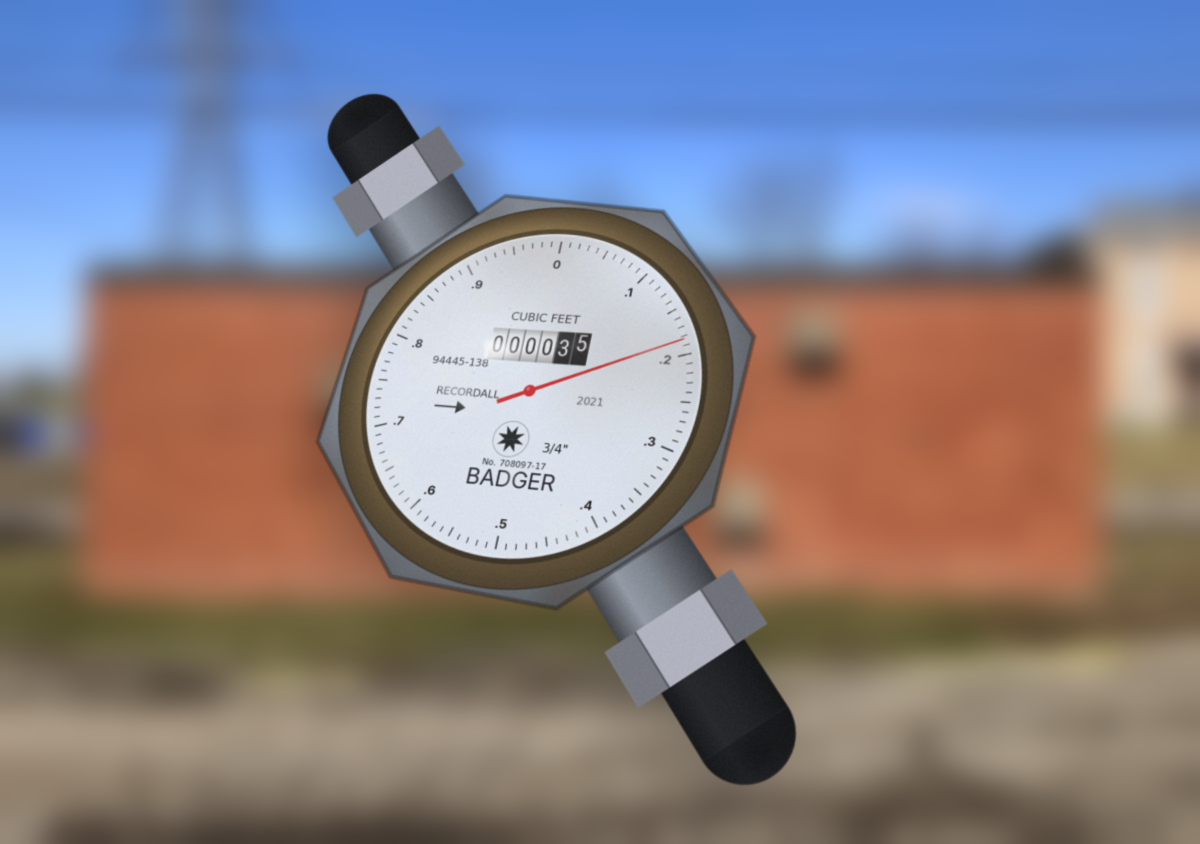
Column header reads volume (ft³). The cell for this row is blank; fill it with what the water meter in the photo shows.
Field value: 35.18 ft³
